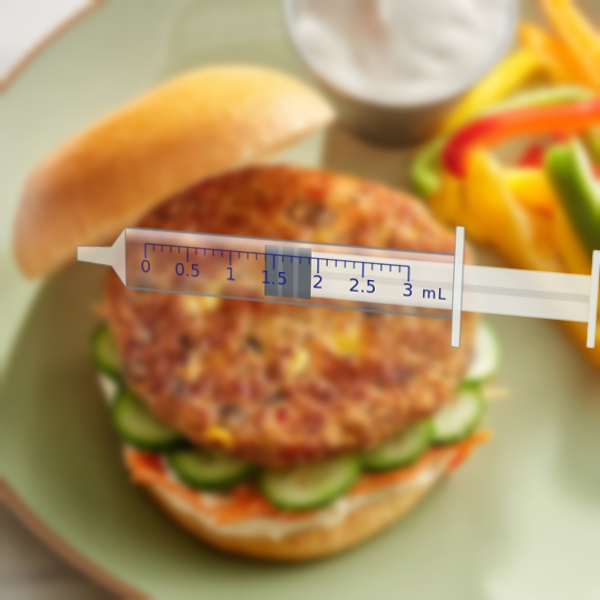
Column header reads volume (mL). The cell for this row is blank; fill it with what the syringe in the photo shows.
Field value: 1.4 mL
